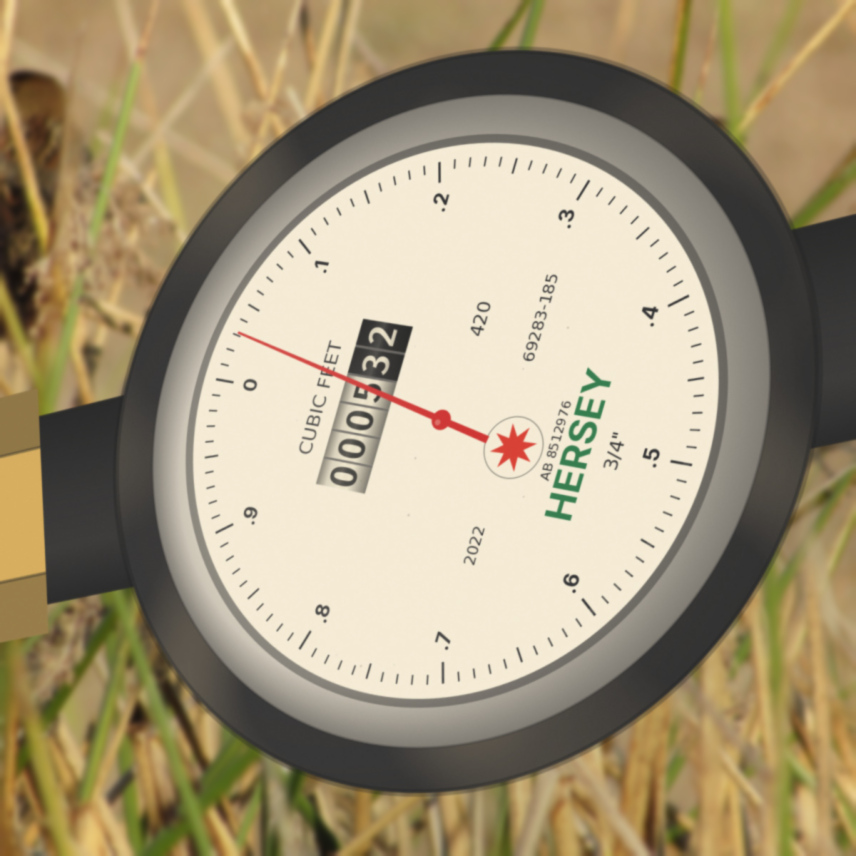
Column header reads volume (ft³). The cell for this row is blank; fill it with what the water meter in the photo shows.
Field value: 532.03 ft³
